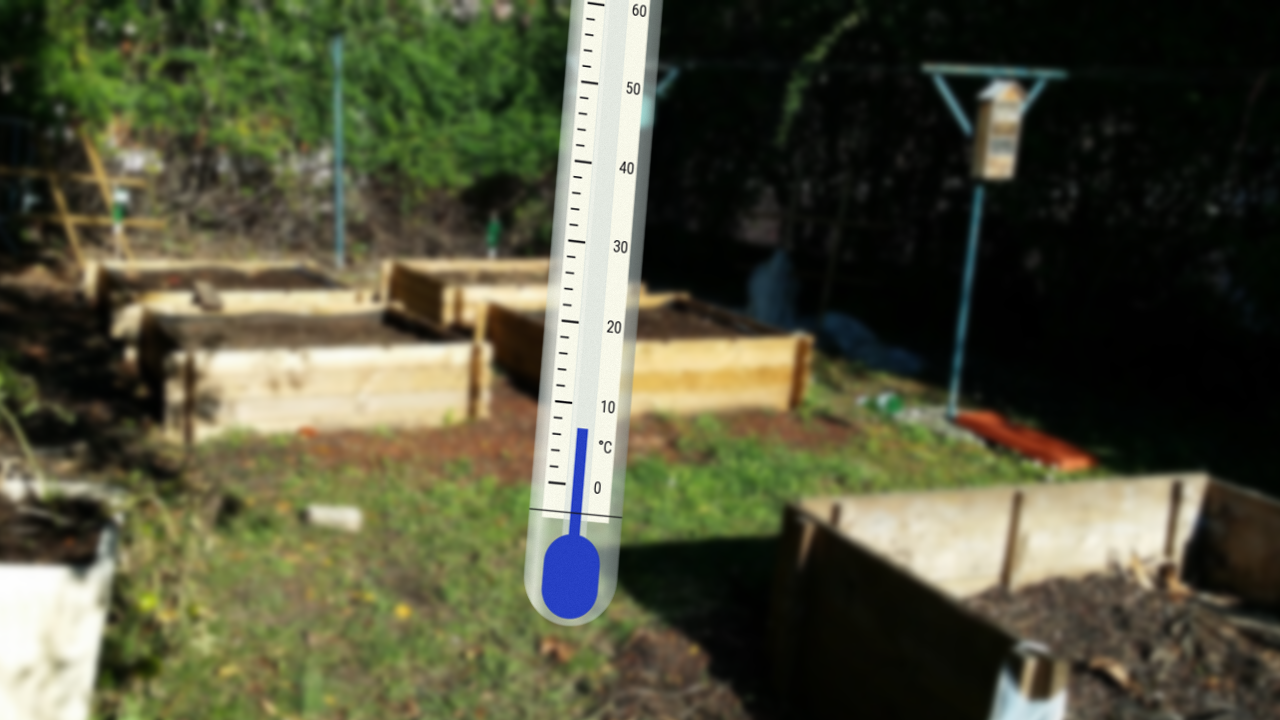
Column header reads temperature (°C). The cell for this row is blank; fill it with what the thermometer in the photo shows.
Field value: 7 °C
